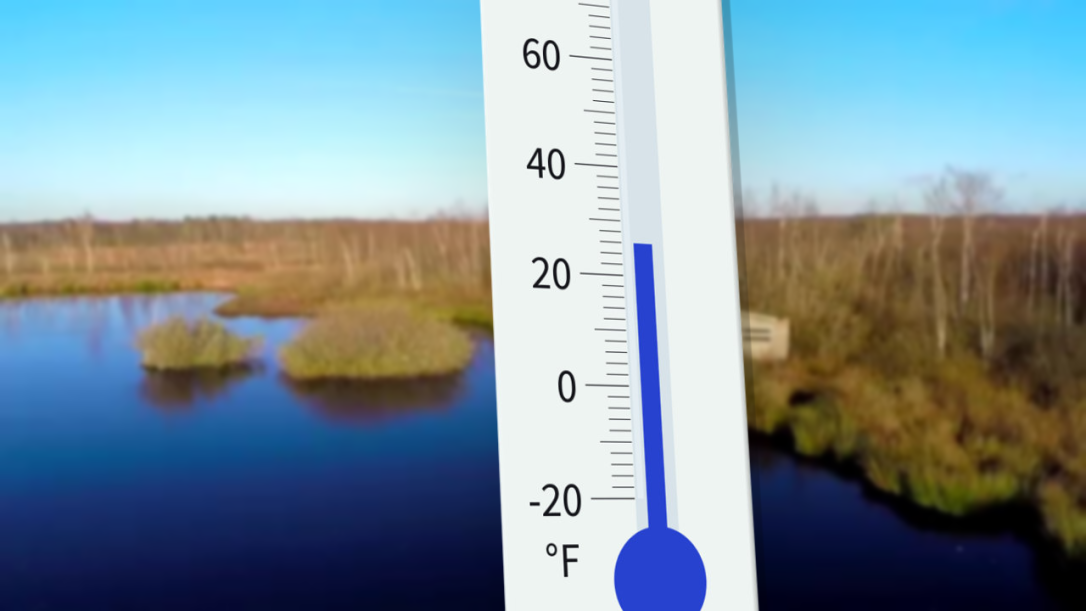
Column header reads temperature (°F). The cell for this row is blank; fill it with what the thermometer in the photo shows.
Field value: 26 °F
